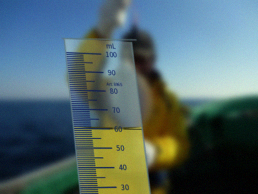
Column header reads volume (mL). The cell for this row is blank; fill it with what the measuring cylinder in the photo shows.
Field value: 60 mL
